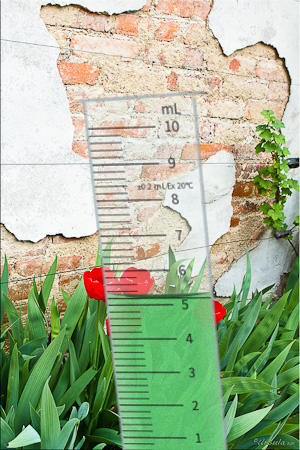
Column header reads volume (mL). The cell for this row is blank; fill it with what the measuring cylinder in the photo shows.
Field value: 5.2 mL
